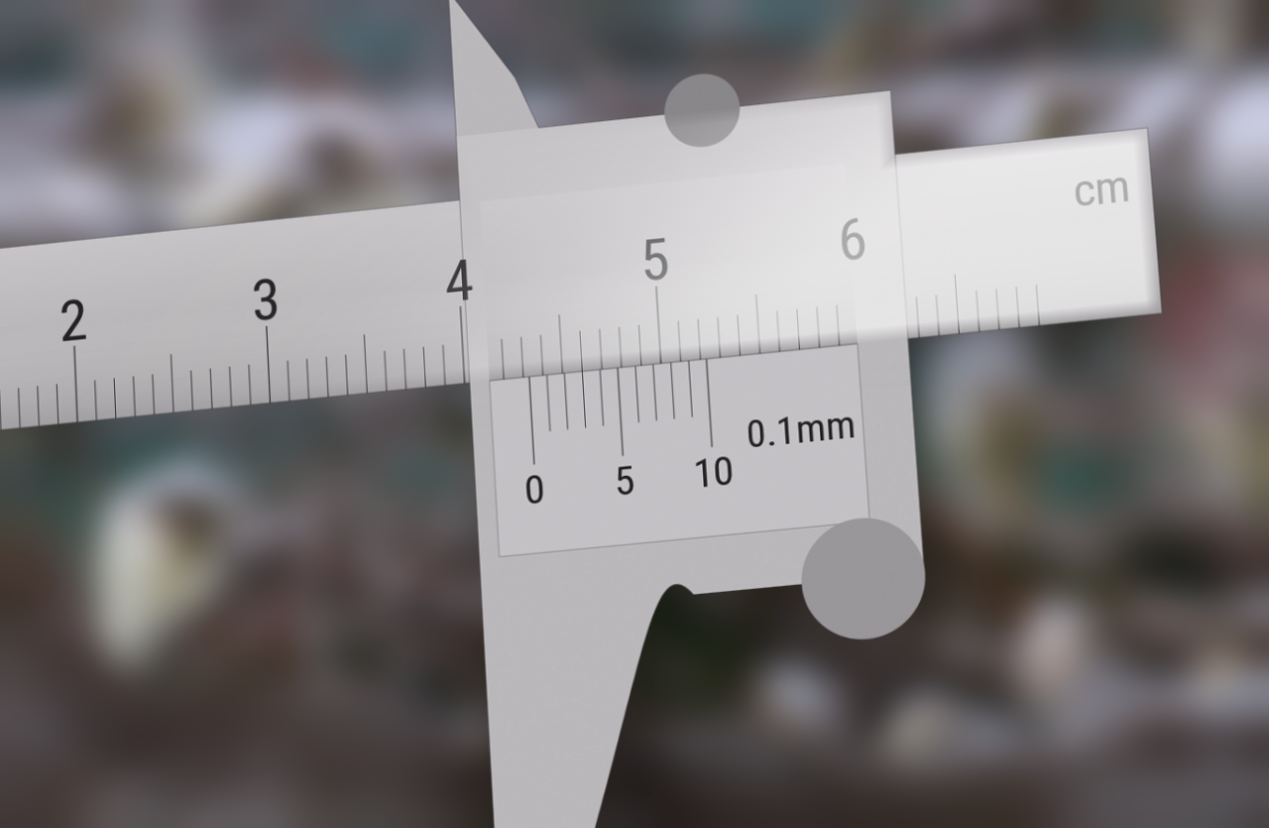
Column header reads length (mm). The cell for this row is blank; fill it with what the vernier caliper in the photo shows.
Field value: 43.3 mm
